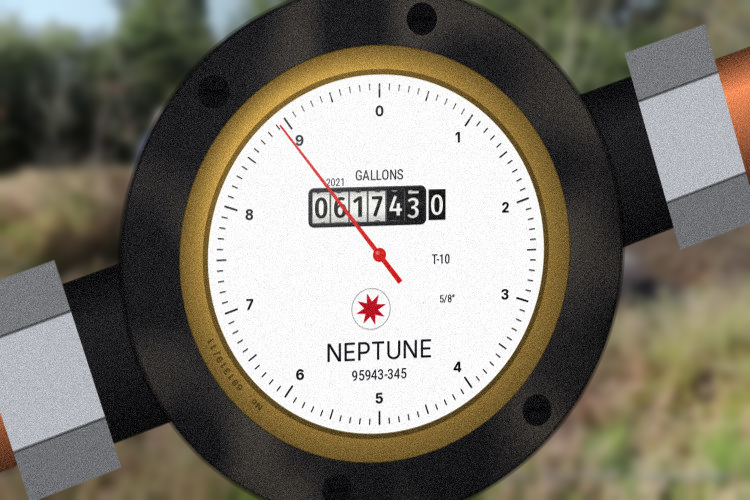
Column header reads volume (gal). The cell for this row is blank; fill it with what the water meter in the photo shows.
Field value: 617428.9 gal
